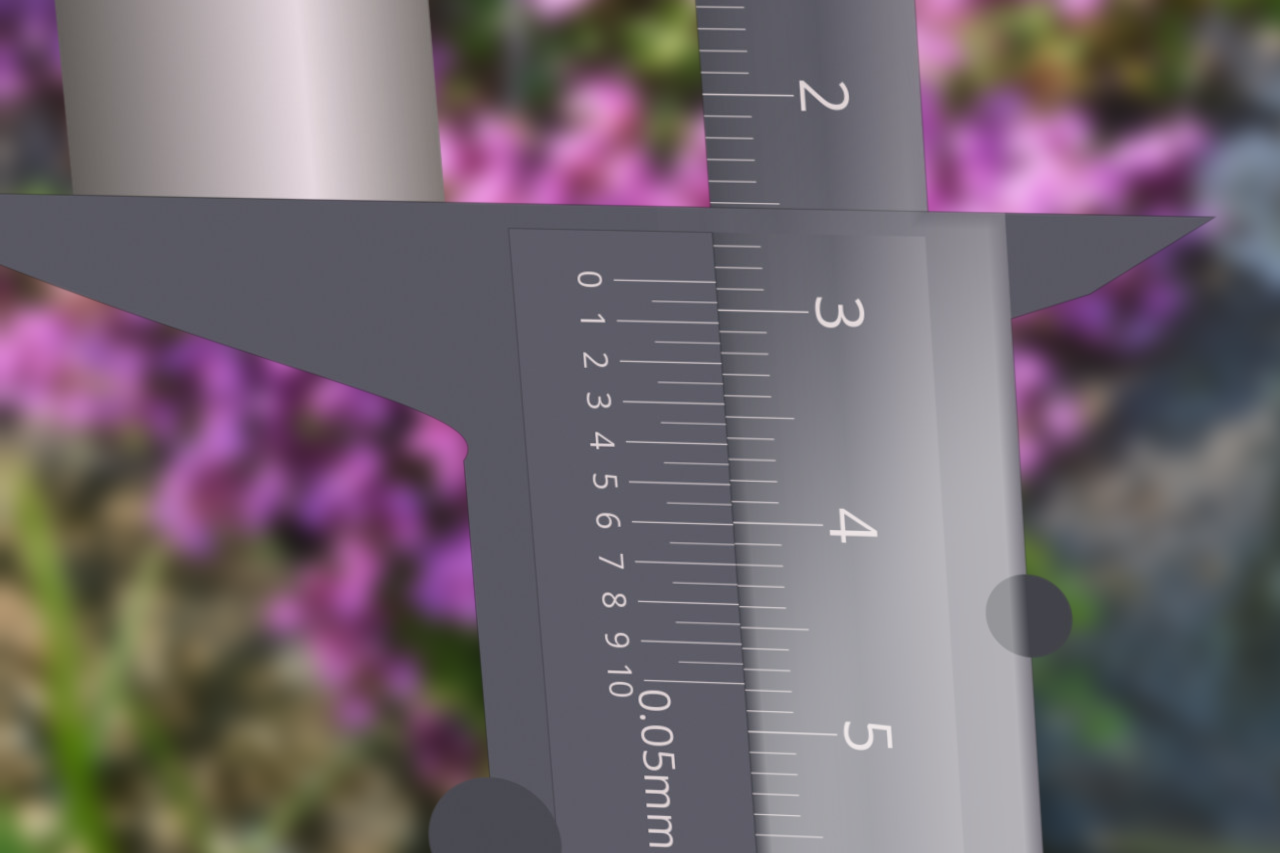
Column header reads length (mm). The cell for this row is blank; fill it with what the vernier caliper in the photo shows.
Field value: 28.7 mm
